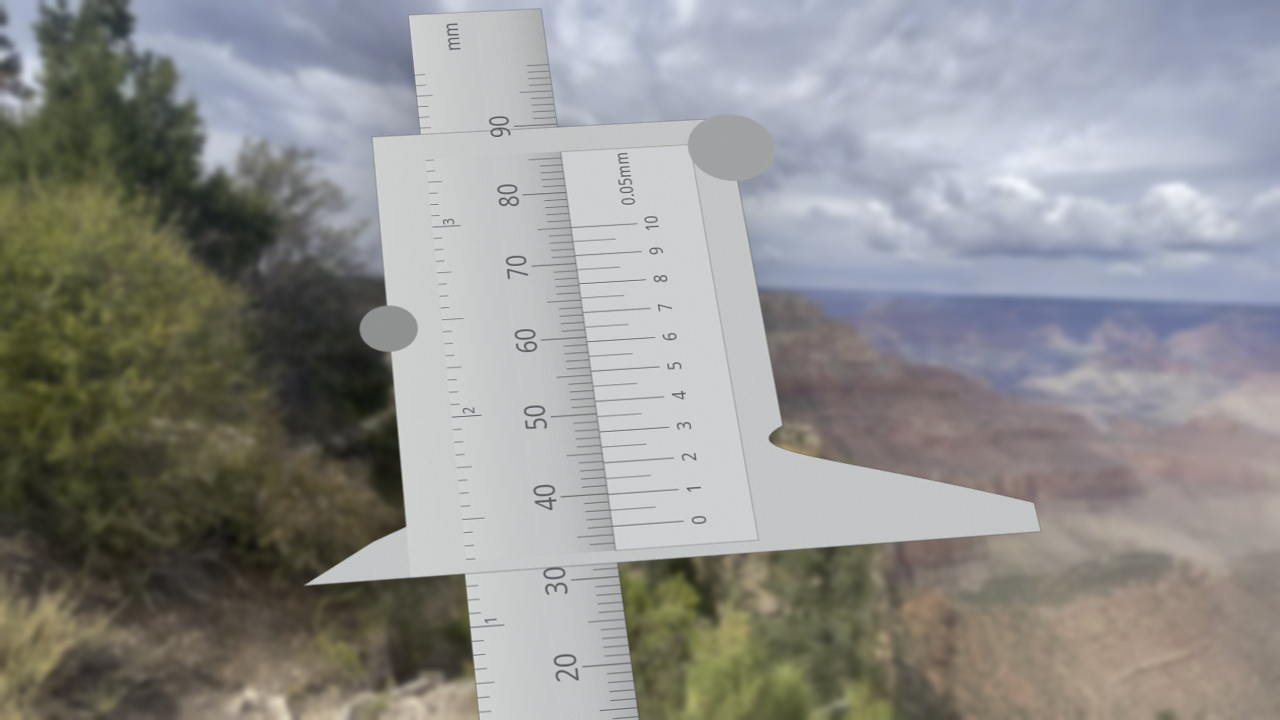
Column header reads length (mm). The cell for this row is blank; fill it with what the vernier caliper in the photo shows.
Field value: 36.0 mm
